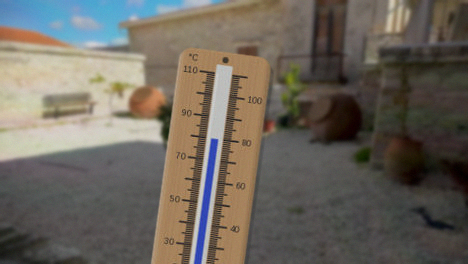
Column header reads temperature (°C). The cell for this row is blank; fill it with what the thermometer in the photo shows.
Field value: 80 °C
